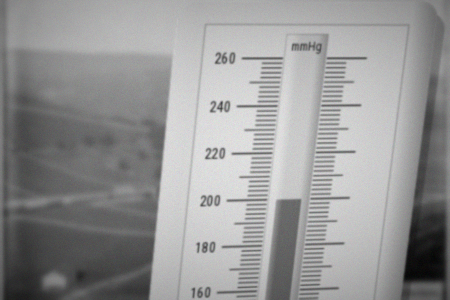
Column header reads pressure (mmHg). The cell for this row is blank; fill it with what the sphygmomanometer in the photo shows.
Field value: 200 mmHg
